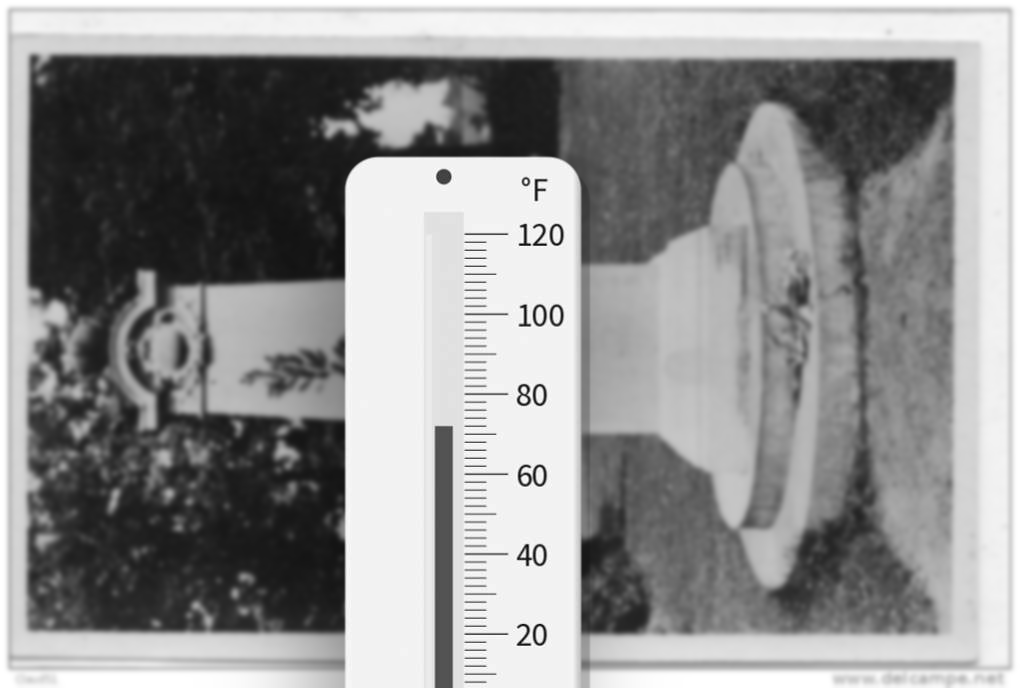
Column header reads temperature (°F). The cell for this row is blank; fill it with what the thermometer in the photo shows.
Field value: 72 °F
